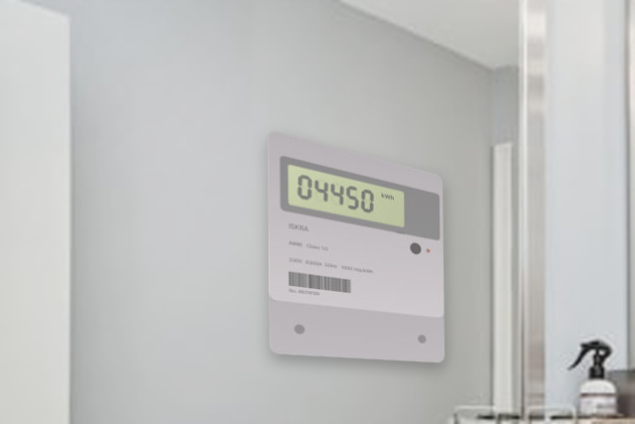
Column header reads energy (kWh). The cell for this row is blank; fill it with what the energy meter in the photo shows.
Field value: 4450 kWh
